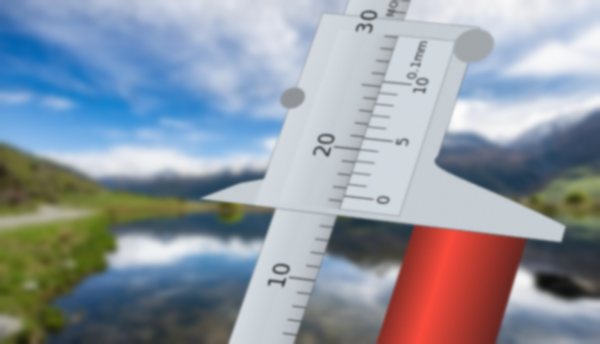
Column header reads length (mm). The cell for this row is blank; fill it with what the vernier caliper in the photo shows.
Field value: 16.4 mm
